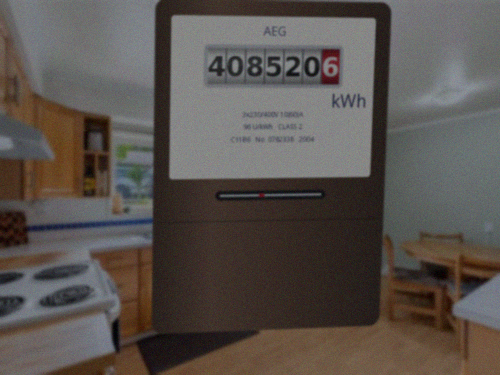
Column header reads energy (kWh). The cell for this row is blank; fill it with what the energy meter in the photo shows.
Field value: 408520.6 kWh
